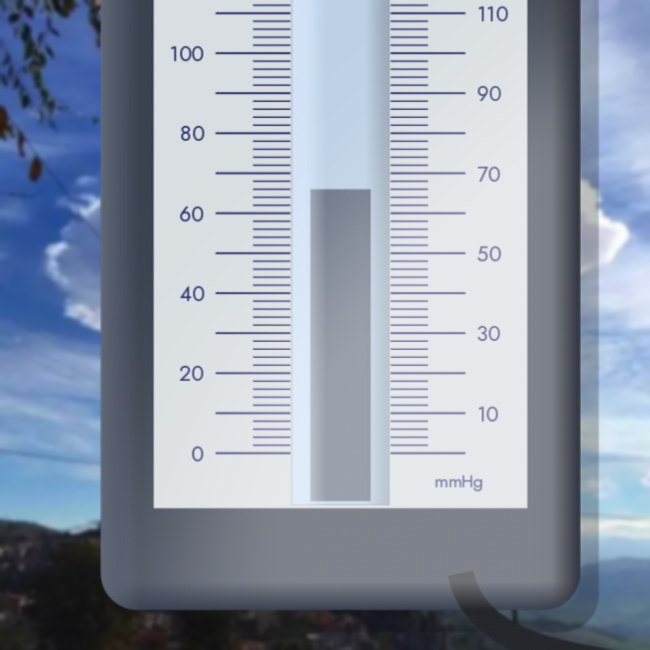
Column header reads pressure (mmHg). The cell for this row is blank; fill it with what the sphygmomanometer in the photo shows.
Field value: 66 mmHg
